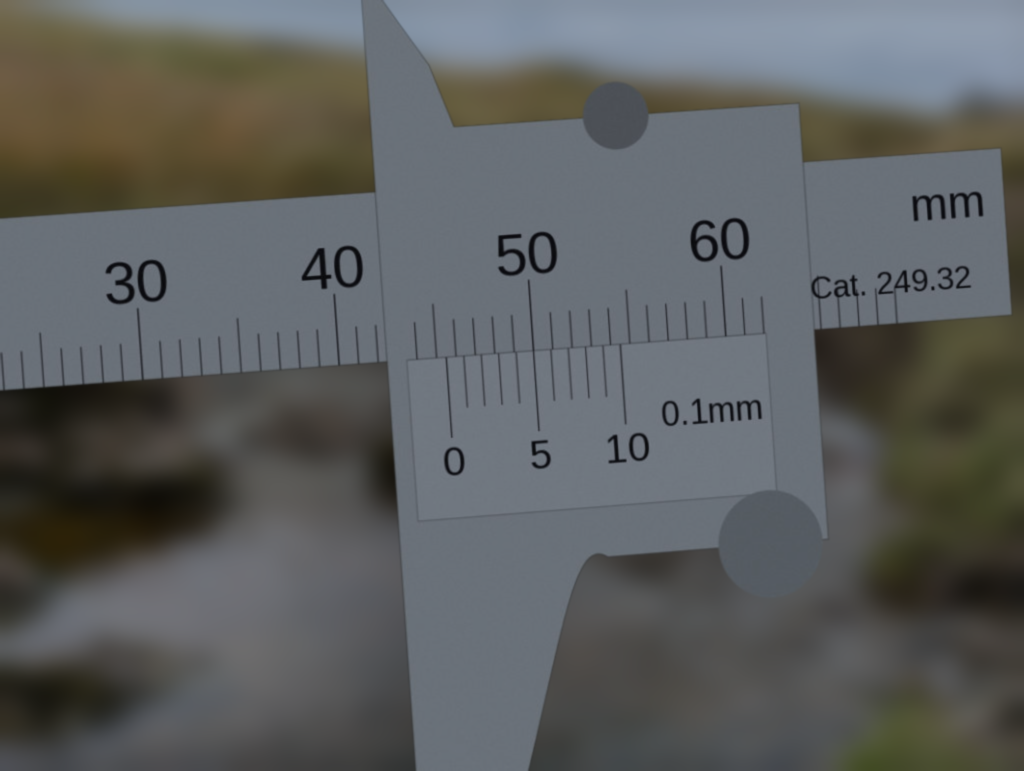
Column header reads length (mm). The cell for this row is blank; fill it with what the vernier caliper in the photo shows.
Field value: 45.5 mm
